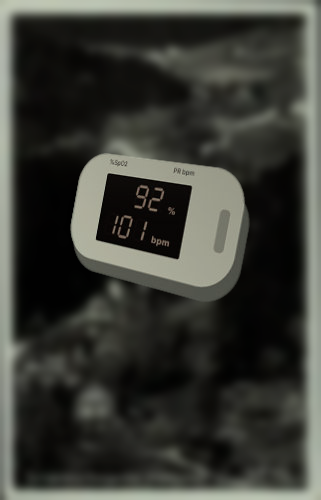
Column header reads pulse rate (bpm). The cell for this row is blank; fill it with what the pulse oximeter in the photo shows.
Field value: 101 bpm
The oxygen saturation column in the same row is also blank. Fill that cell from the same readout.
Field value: 92 %
